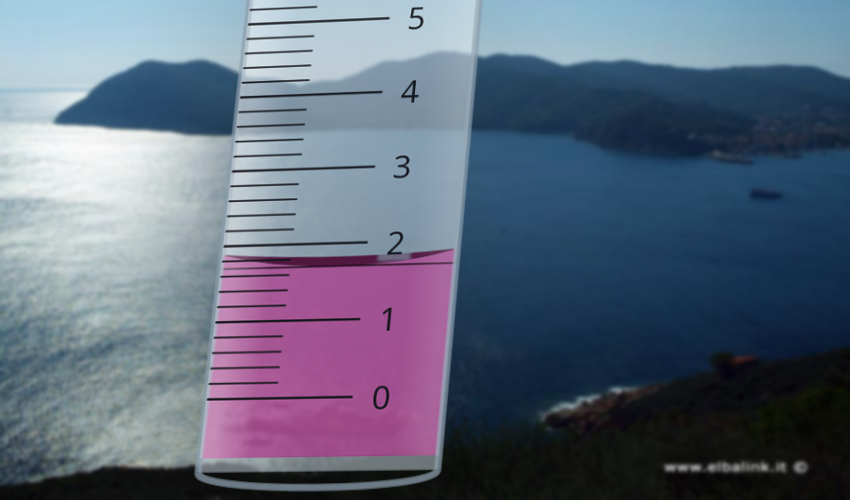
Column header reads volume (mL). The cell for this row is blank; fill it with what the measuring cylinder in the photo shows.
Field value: 1.7 mL
